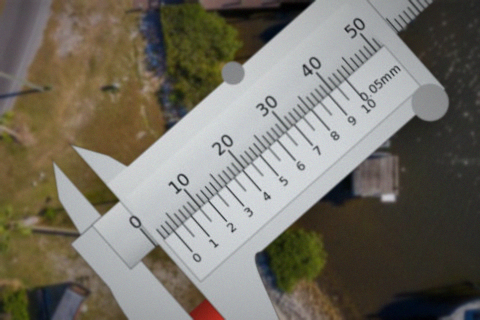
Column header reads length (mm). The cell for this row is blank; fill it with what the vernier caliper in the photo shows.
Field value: 4.0 mm
